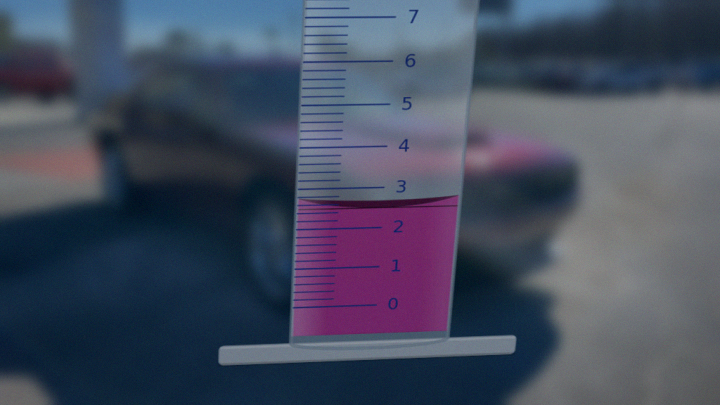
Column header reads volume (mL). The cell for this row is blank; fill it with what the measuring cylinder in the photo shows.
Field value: 2.5 mL
